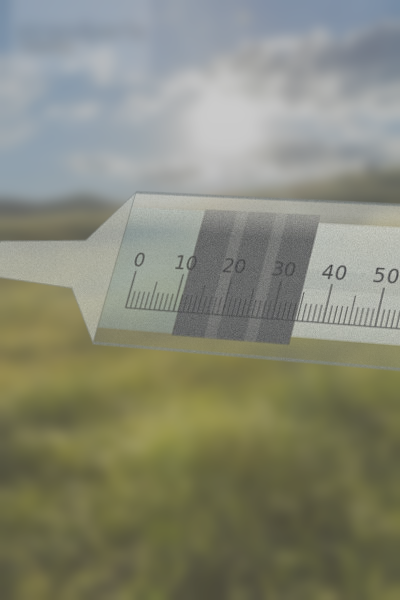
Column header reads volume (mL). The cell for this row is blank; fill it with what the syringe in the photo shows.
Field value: 11 mL
